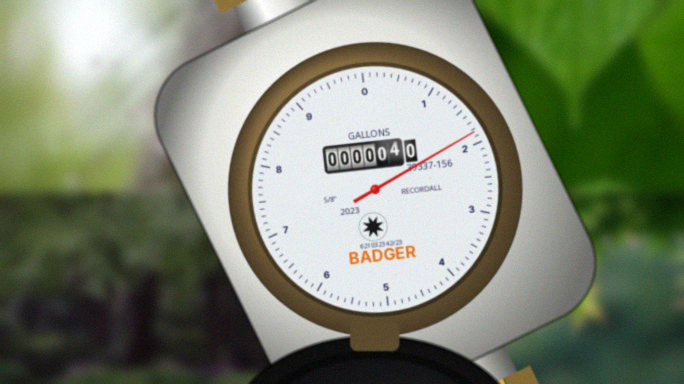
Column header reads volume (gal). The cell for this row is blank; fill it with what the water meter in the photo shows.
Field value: 41.8 gal
